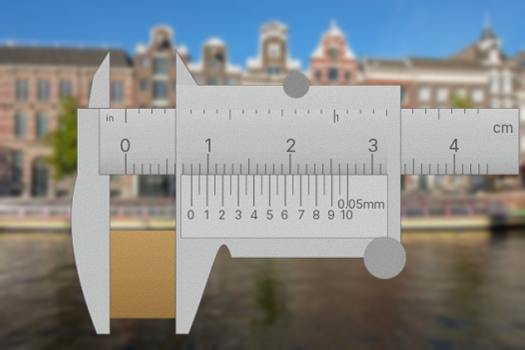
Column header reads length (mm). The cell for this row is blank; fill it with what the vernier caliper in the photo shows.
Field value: 8.0 mm
